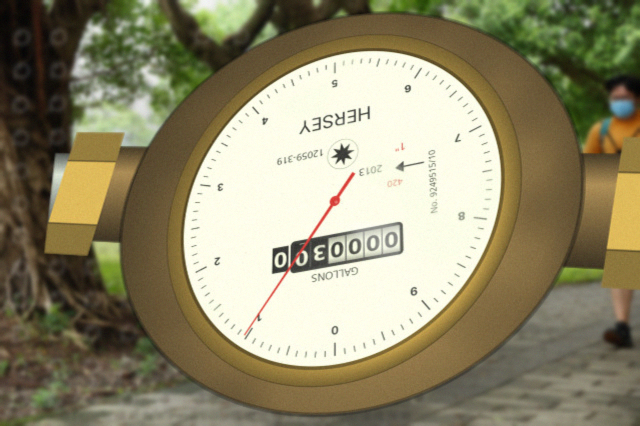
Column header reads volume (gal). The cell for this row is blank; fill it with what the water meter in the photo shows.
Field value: 301.0 gal
